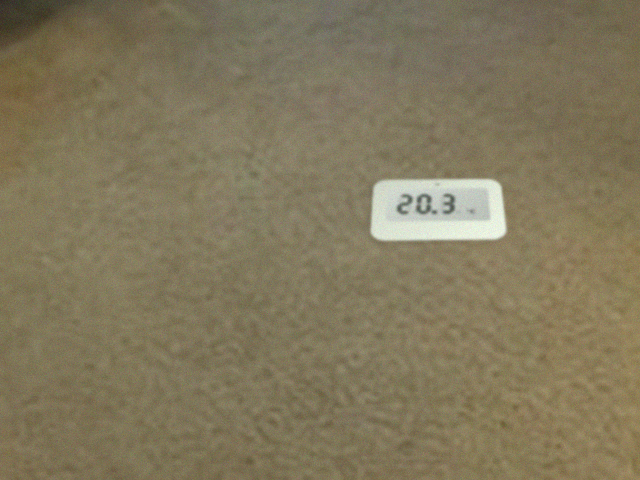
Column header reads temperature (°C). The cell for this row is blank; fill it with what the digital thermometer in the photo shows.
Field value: 20.3 °C
